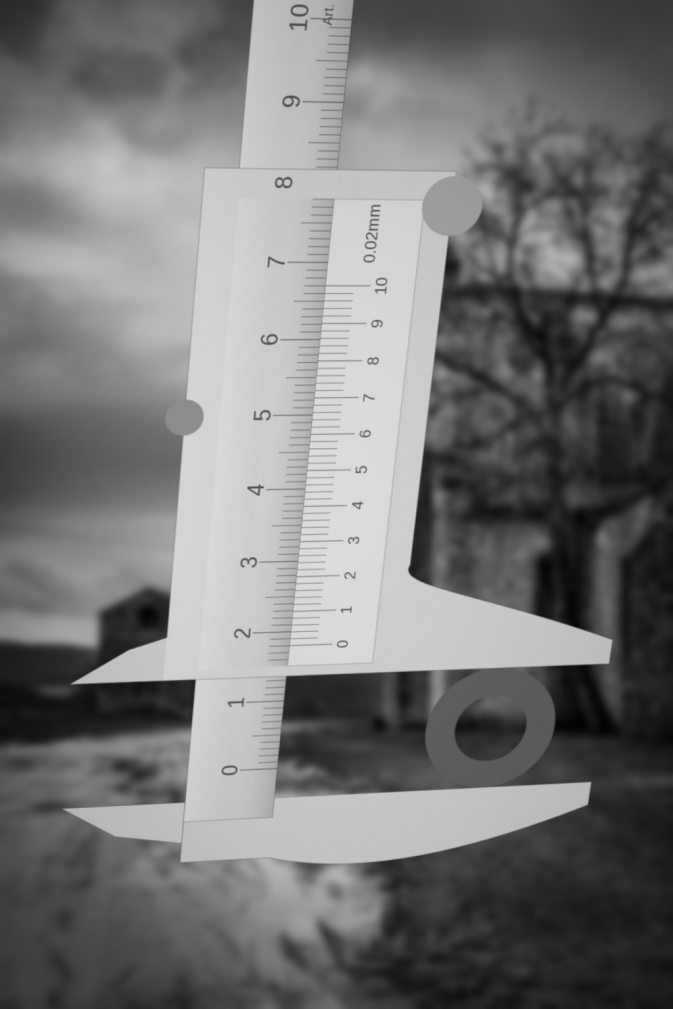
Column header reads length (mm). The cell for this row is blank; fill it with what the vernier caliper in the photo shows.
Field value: 18.0 mm
